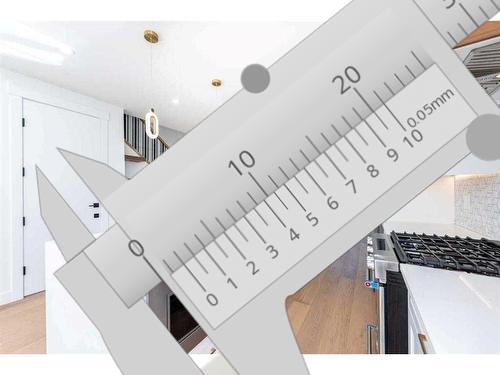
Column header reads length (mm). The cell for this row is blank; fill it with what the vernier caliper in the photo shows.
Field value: 2.0 mm
